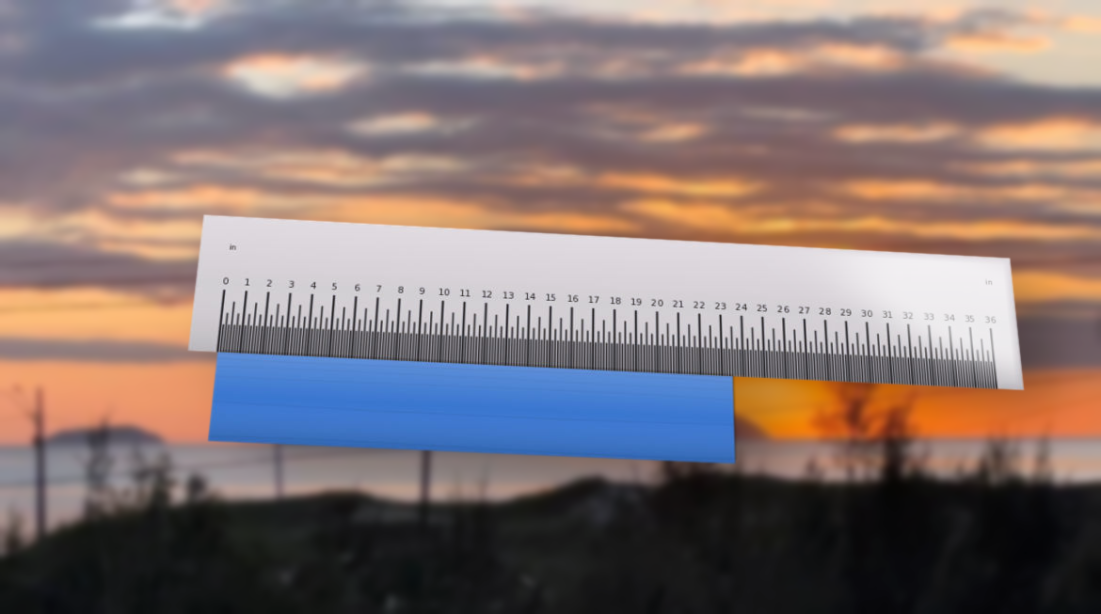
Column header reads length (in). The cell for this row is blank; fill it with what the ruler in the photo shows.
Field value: 23.5 in
